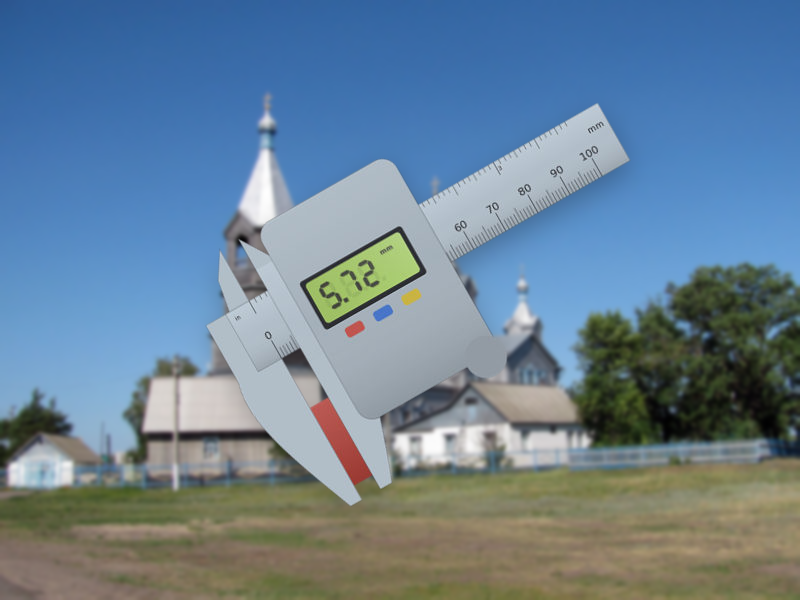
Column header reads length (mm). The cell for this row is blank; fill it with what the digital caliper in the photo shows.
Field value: 5.72 mm
